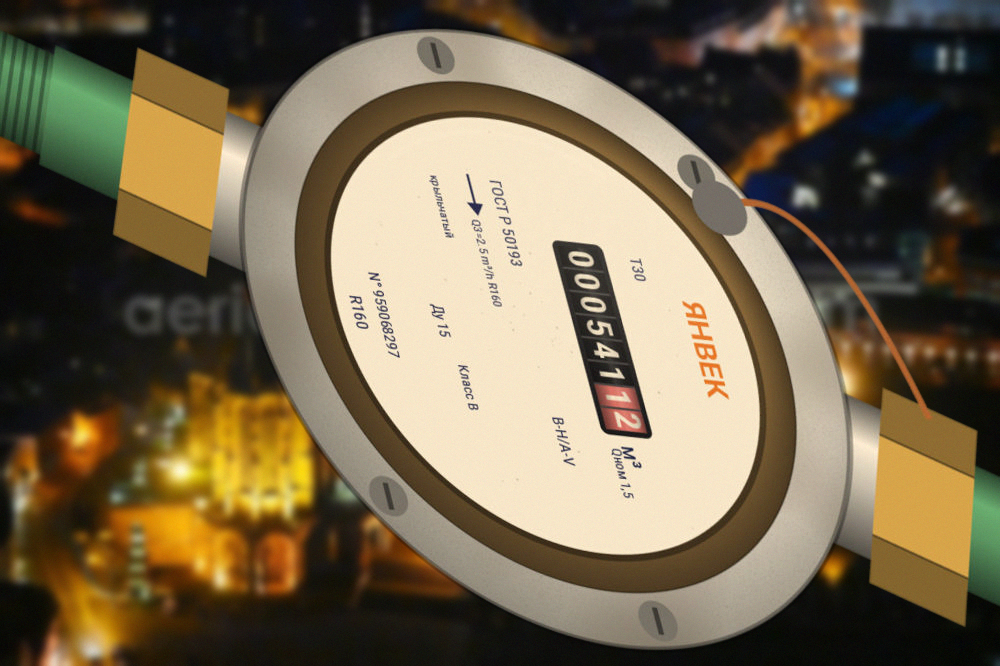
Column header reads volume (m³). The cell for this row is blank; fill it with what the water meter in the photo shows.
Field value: 541.12 m³
